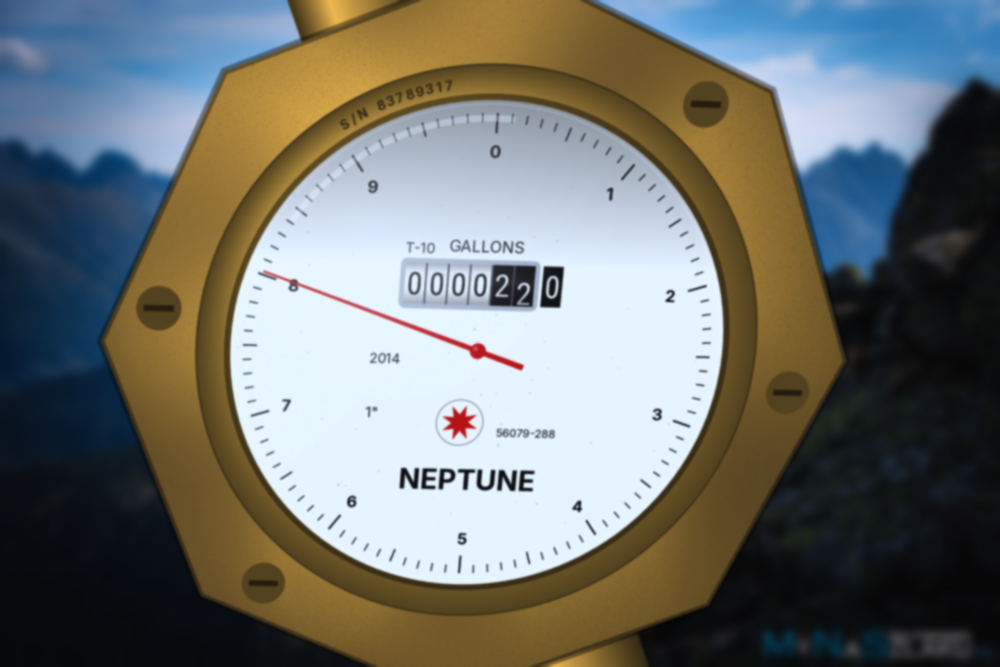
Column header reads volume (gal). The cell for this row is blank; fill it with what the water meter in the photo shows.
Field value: 218.0 gal
